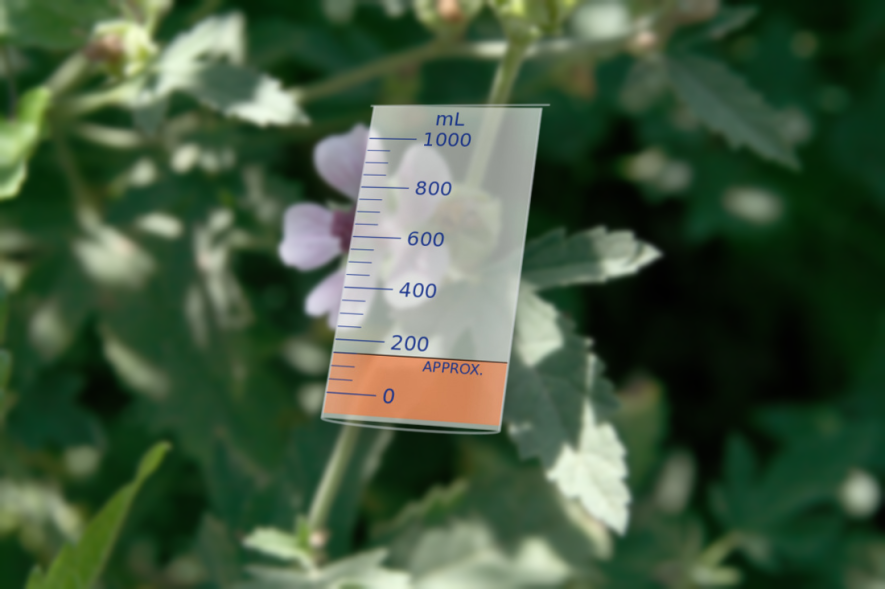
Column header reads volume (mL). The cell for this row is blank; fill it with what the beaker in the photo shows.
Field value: 150 mL
